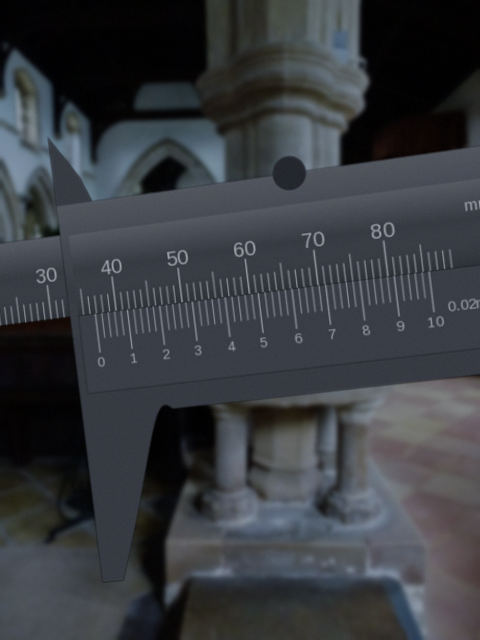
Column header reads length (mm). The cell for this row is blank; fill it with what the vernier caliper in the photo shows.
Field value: 36.8 mm
